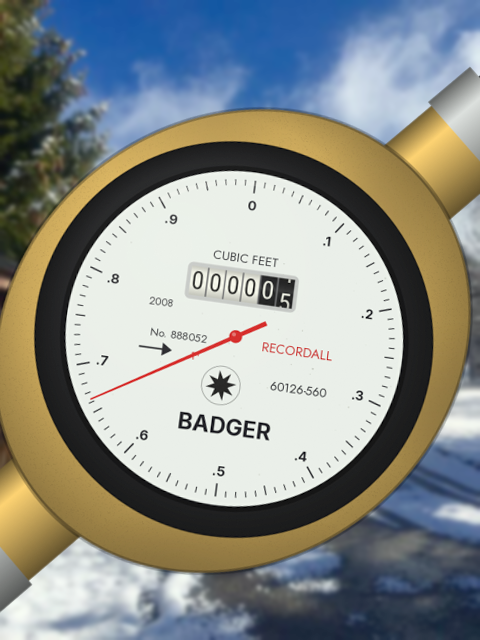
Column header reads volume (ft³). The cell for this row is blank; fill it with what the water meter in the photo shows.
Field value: 4.66 ft³
